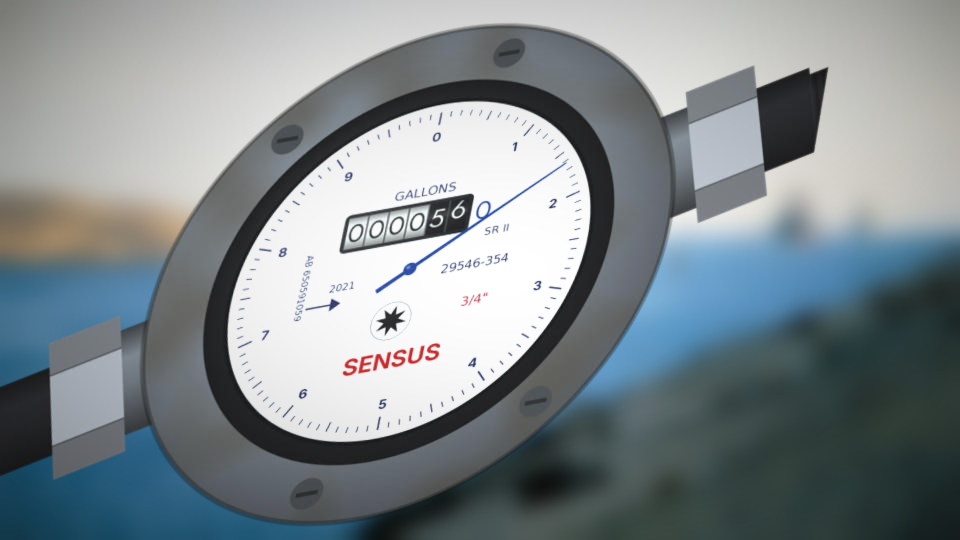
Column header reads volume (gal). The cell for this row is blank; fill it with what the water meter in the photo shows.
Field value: 561.6 gal
